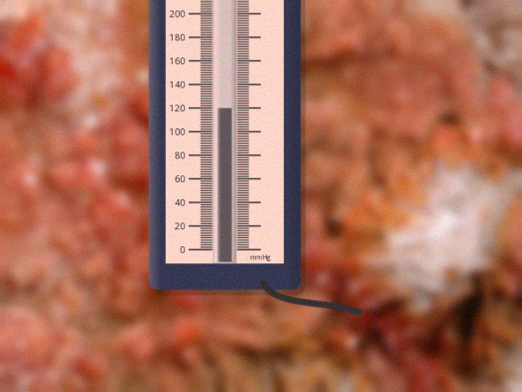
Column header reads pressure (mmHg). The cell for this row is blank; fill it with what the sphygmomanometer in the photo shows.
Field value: 120 mmHg
